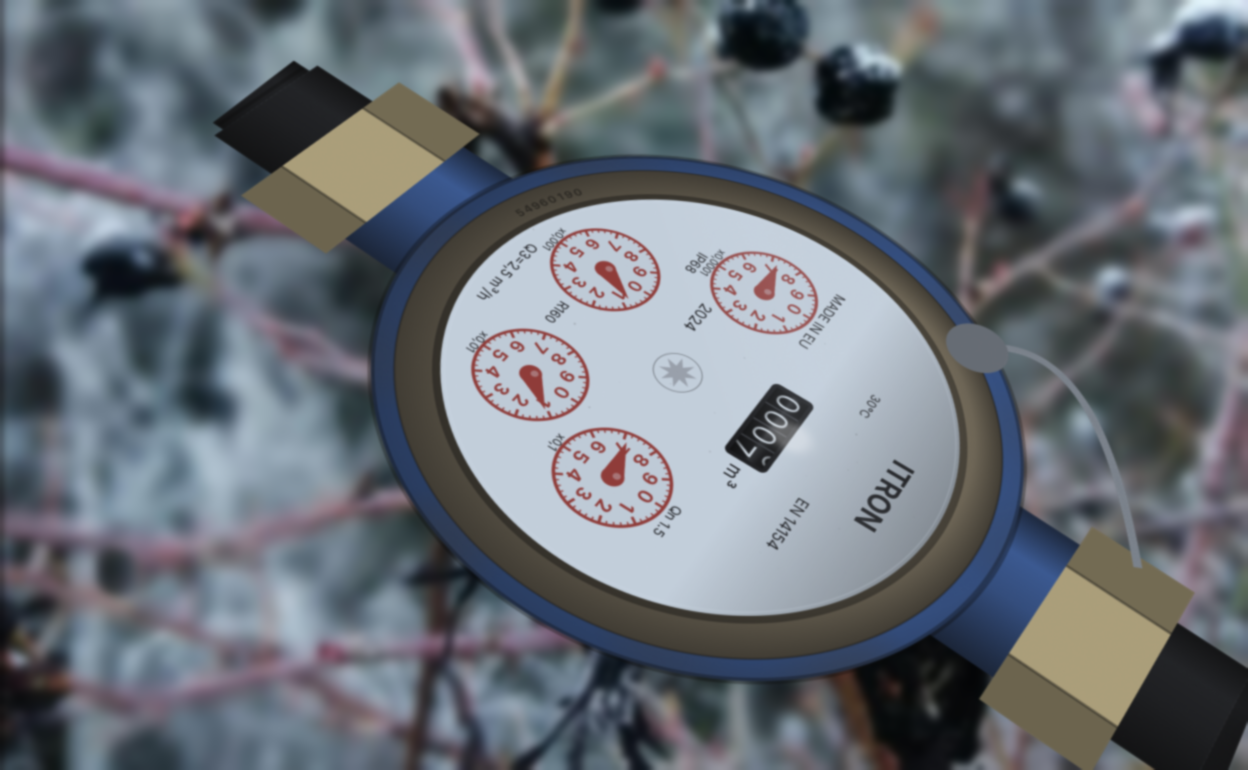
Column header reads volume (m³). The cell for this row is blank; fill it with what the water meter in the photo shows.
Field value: 6.7107 m³
